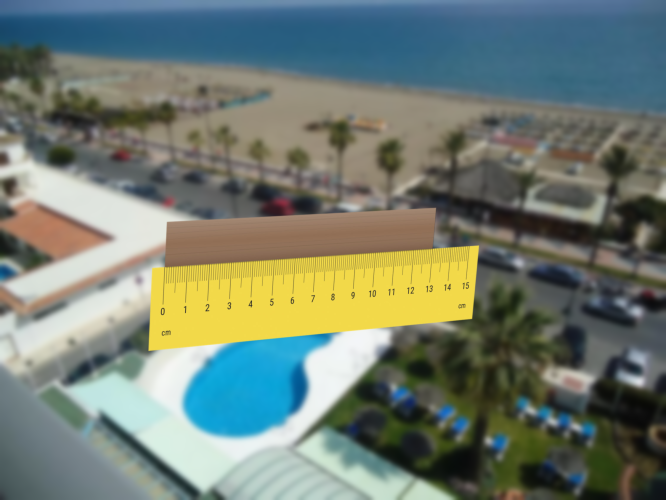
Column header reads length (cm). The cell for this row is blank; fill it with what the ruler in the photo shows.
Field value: 13 cm
